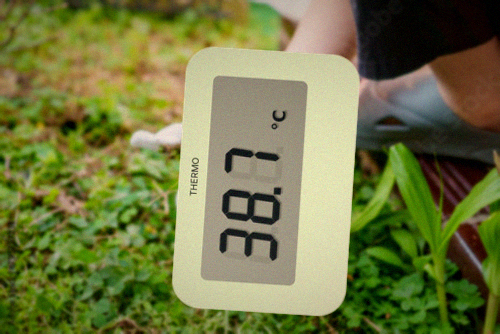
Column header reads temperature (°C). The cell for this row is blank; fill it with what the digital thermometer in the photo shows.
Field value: 38.7 °C
